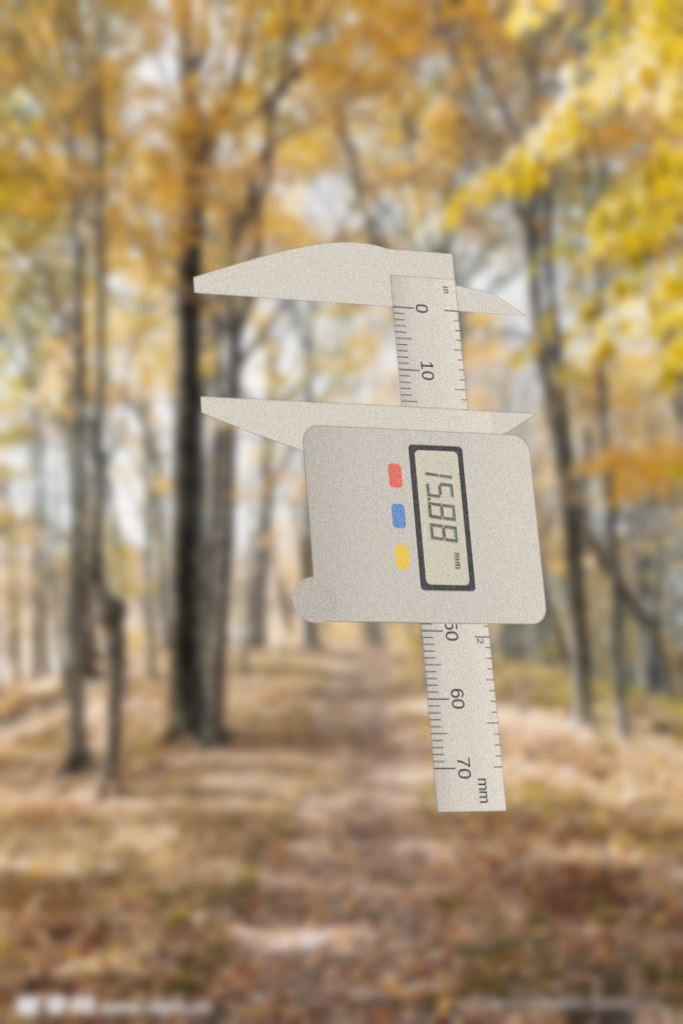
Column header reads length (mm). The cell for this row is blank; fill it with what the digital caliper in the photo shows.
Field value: 15.88 mm
